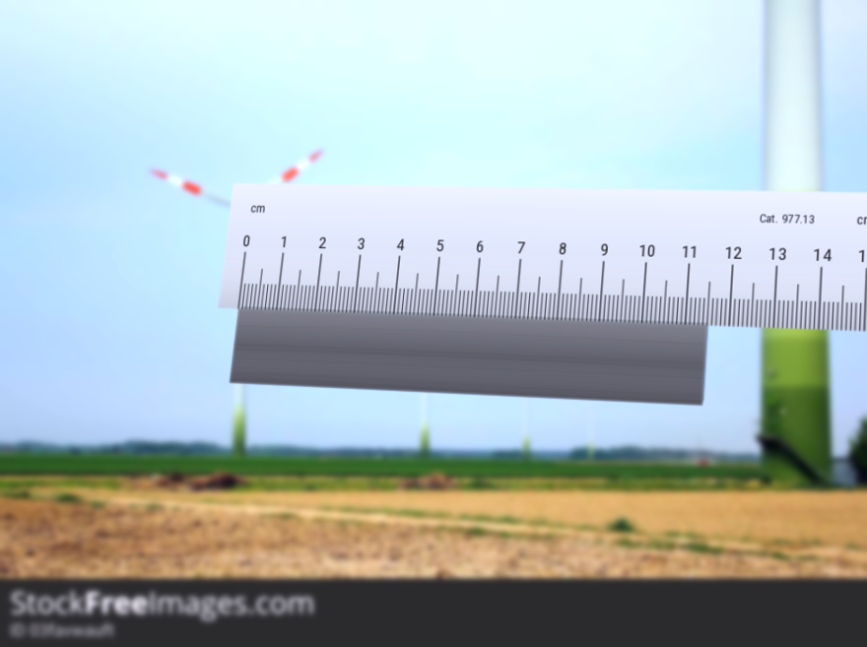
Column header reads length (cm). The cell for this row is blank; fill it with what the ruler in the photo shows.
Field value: 11.5 cm
